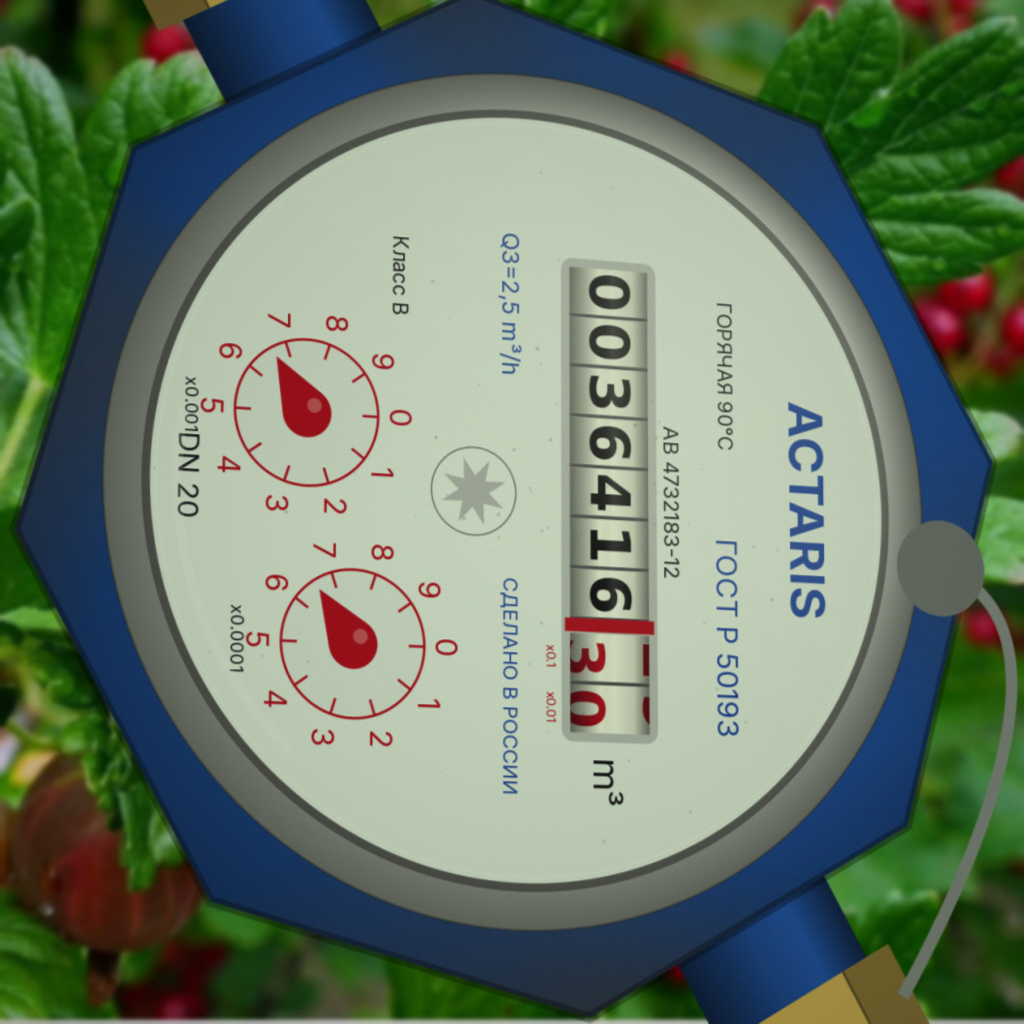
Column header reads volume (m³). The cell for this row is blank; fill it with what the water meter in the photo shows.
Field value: 36416.2966 m³
